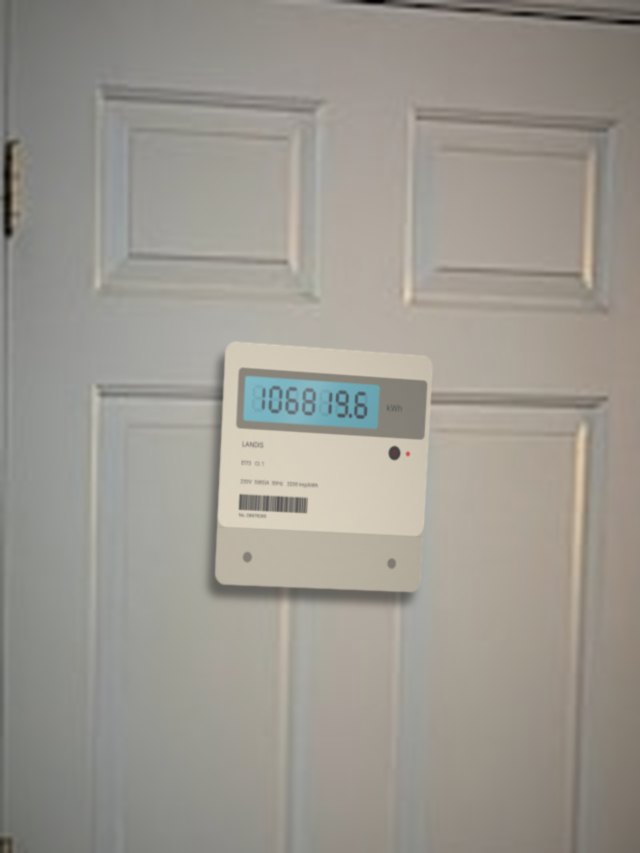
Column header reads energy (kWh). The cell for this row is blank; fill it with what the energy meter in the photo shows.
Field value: 106819.6 kWh
